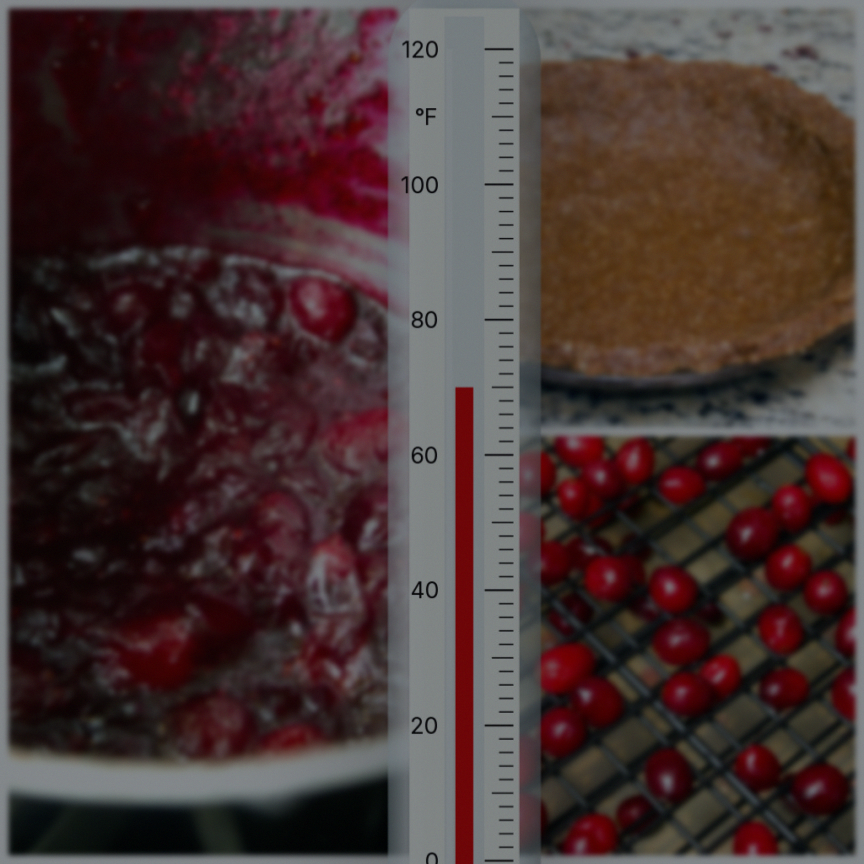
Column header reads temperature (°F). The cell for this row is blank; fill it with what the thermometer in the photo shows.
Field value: 70 °F
